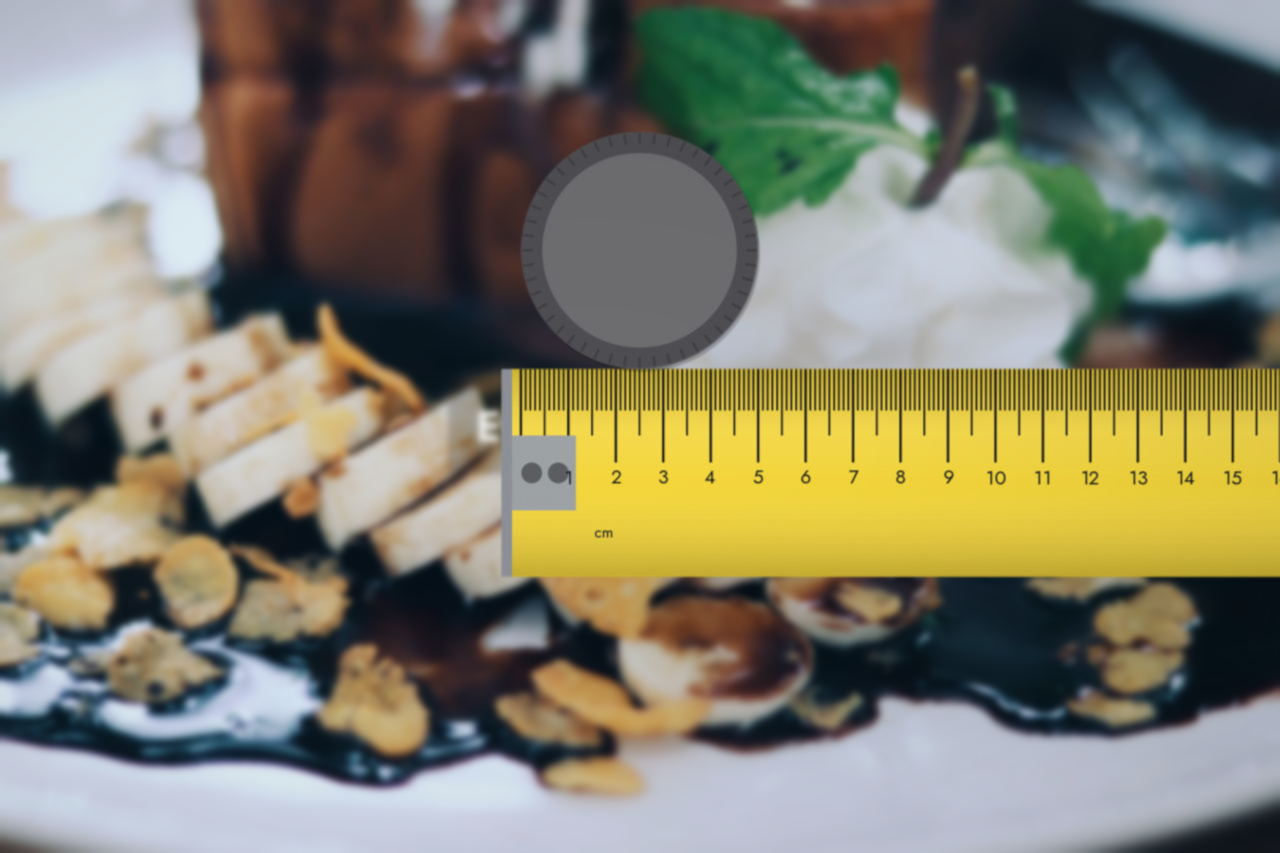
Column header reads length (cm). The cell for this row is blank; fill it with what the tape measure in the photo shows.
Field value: 5 cm
